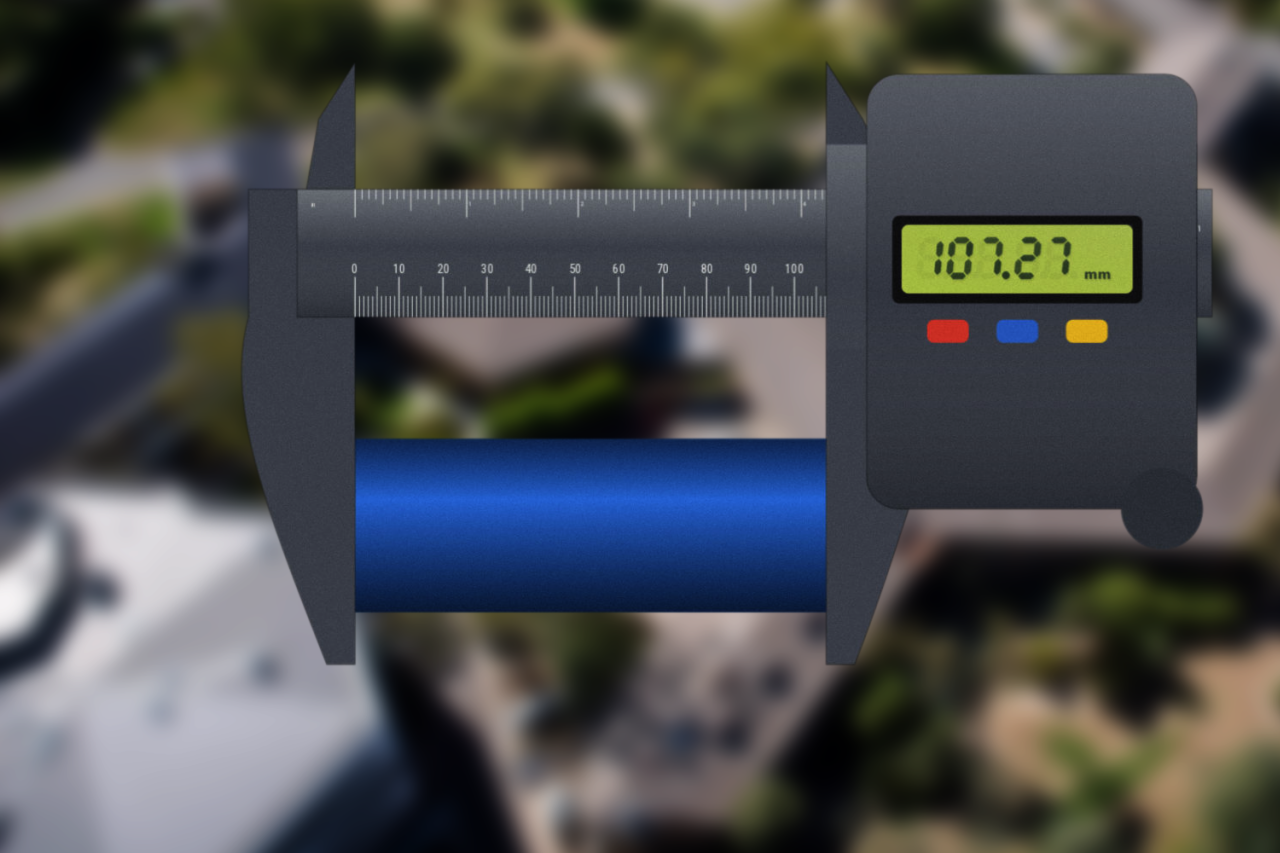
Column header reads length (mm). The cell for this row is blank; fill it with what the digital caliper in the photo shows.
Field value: 107.27 mm
